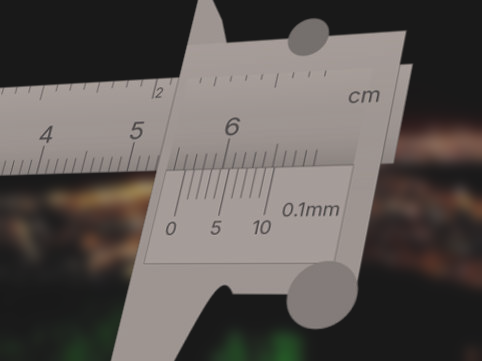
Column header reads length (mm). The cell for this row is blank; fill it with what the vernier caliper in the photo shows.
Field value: 56.2 mm
